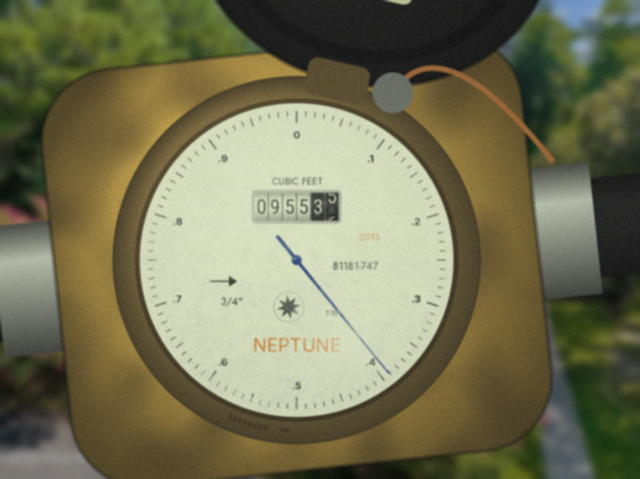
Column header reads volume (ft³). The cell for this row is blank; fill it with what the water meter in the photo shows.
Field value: 95535.39 ft³
